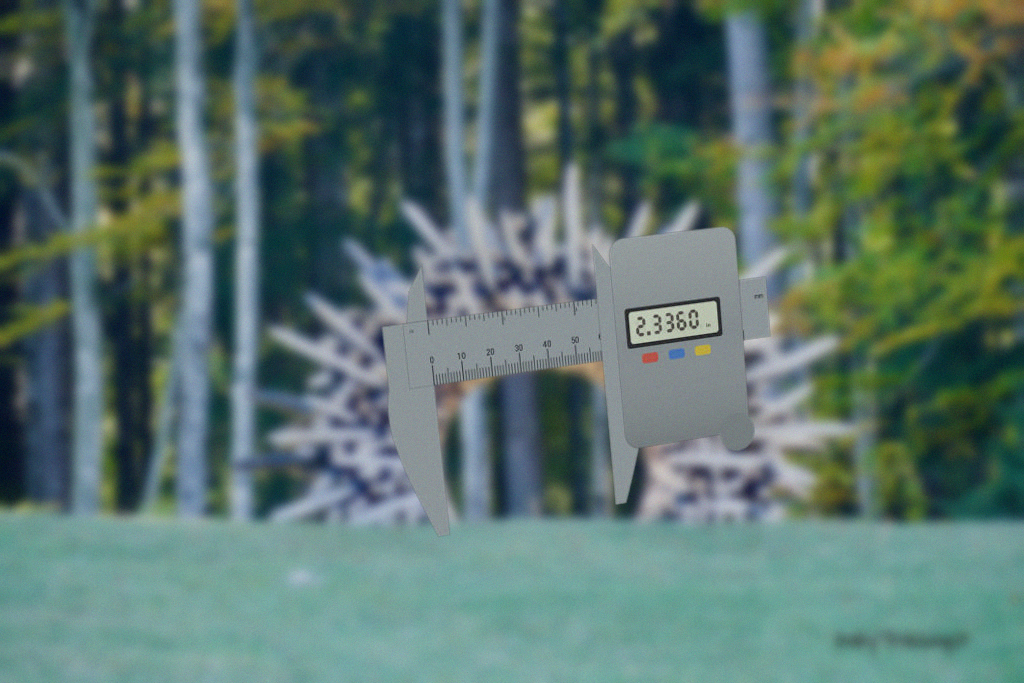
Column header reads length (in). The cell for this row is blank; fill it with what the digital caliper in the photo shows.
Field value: 2.3360 in
